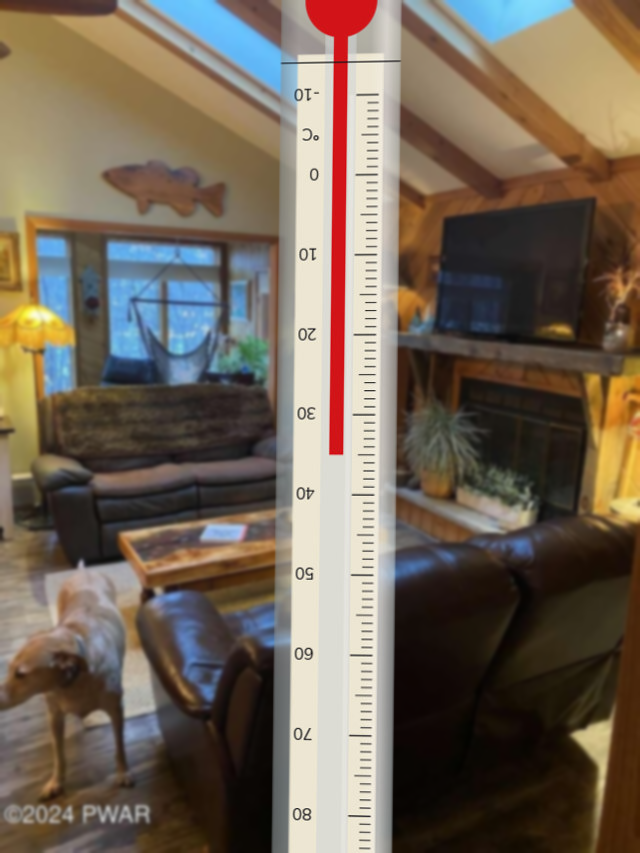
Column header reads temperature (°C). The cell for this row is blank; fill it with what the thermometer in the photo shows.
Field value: 35 °C
